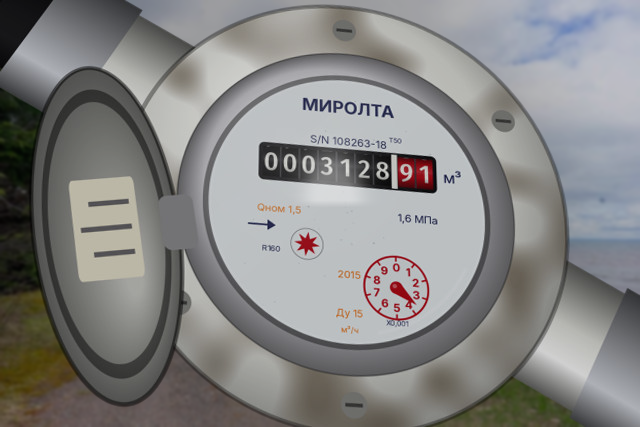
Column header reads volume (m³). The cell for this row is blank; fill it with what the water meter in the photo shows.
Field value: 3128.913 m³
